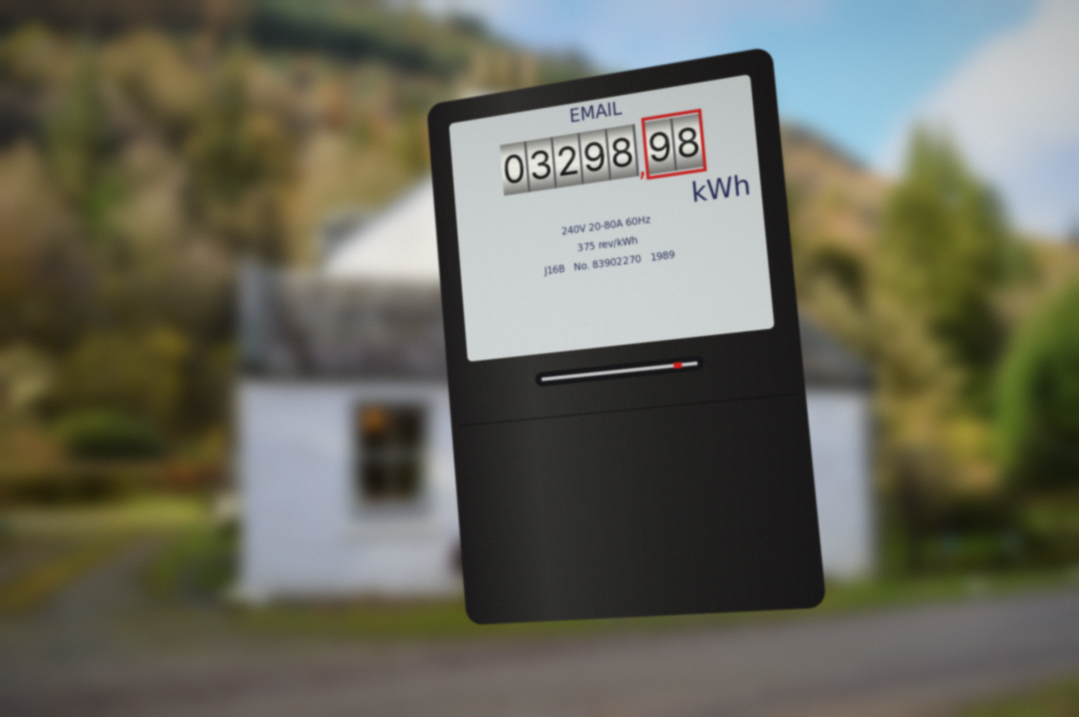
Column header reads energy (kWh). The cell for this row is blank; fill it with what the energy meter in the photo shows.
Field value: 3298.98 kWh
